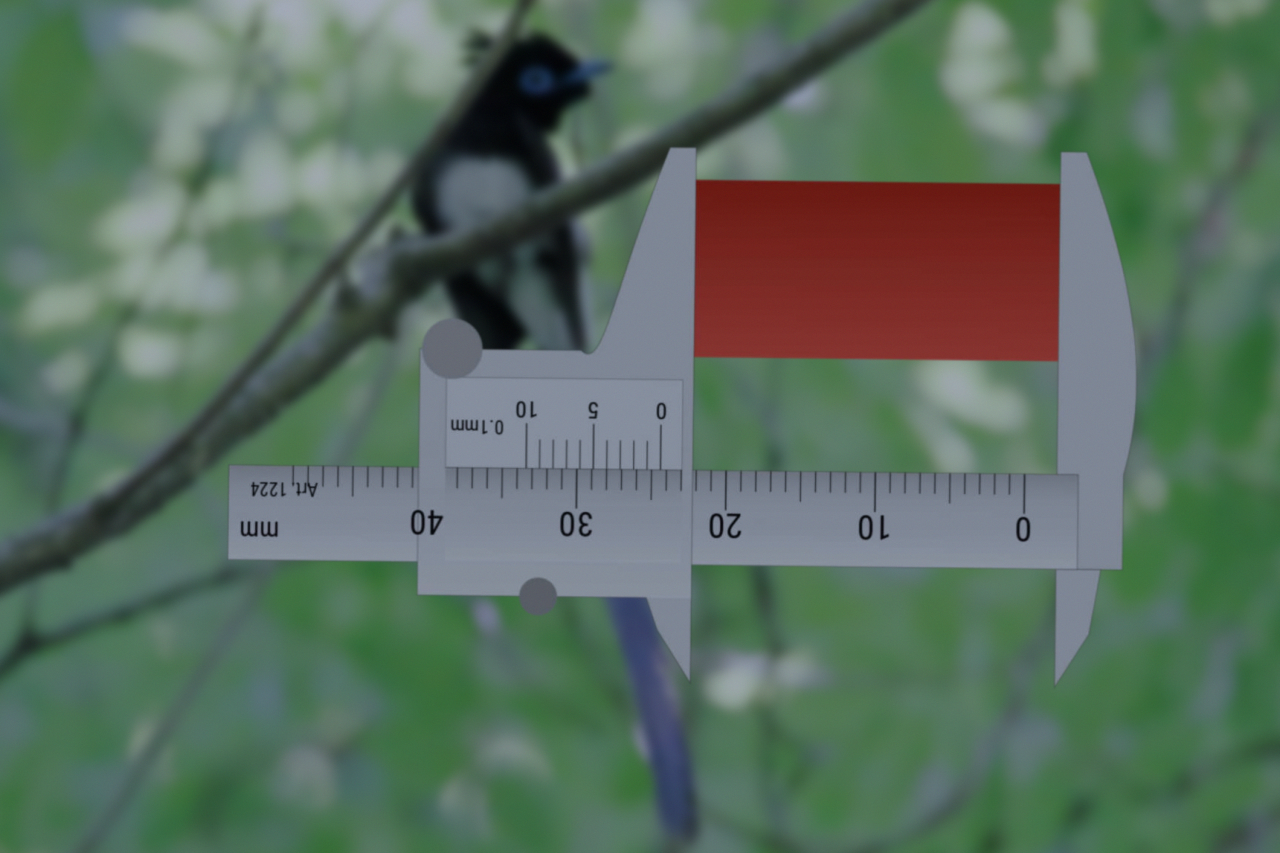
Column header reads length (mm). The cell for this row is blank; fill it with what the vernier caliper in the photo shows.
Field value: 24.4 mm
